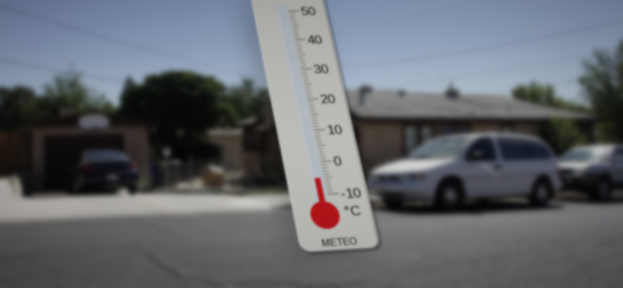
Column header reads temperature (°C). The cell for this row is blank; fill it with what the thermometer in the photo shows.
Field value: -5 °C
